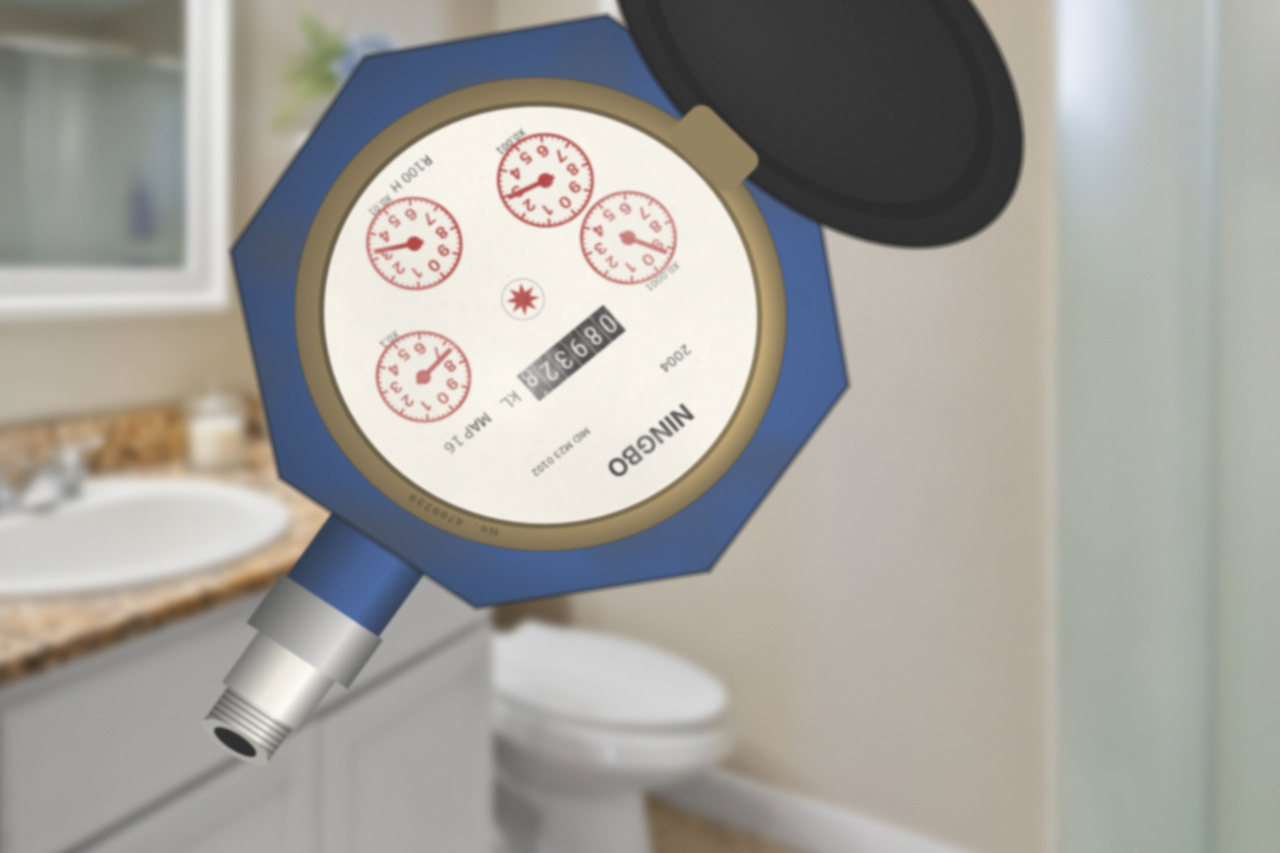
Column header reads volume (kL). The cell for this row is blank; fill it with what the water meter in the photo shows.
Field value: 89327.7329 kL
